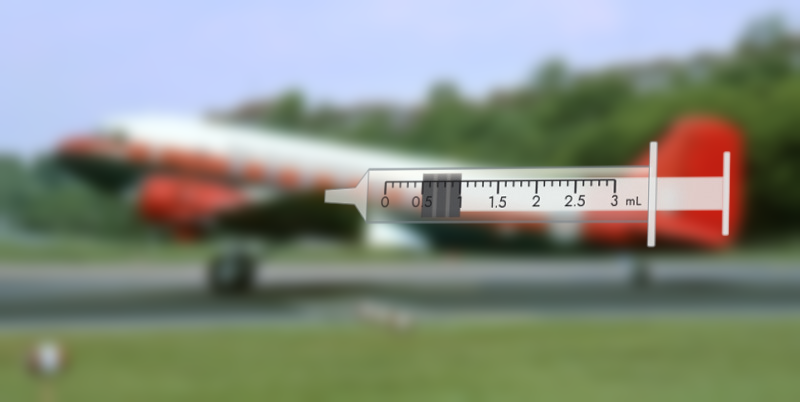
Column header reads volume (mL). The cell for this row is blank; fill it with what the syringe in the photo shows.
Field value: 0.5 mL
